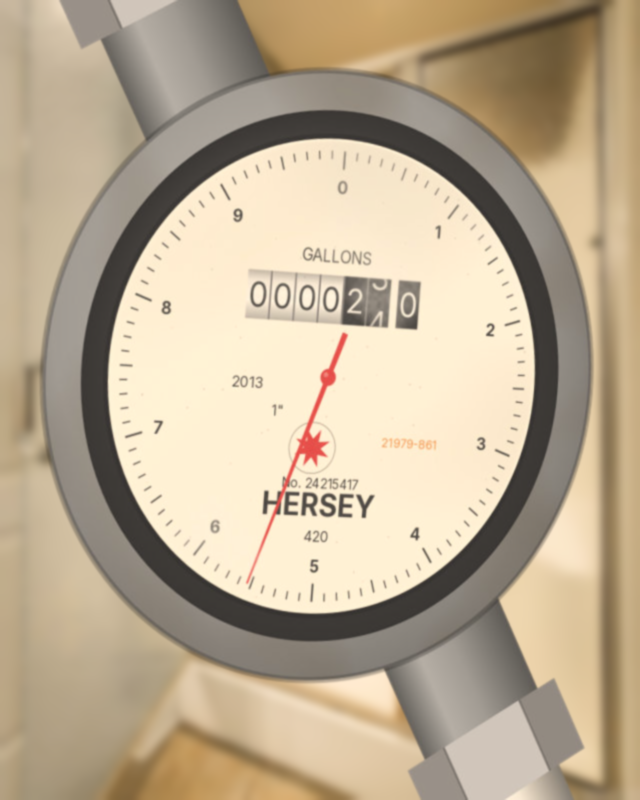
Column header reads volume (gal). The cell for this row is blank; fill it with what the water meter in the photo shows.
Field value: 235.5 gal
